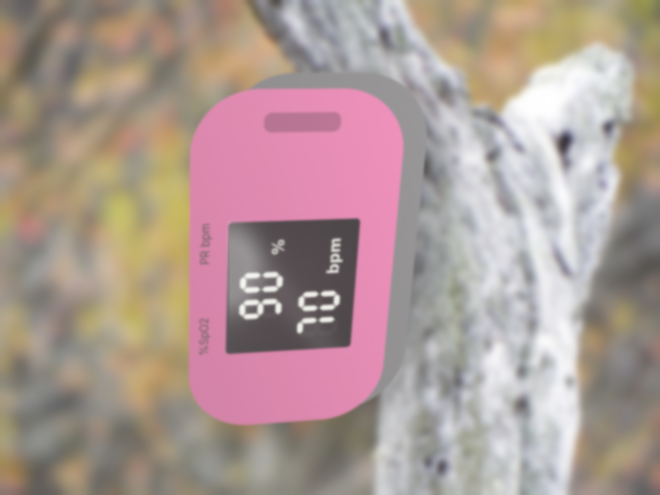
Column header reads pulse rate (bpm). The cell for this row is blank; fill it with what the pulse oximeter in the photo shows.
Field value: 70 bpm
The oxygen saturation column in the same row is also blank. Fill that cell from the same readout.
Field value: 90 %
